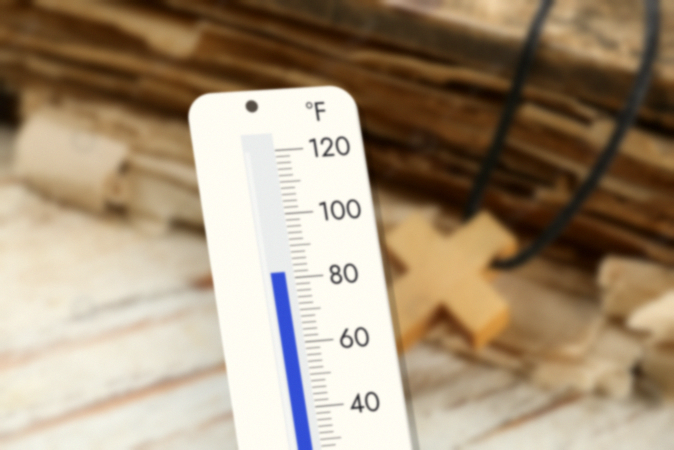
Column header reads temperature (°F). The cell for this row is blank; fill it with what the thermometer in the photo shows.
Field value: 82 °F
